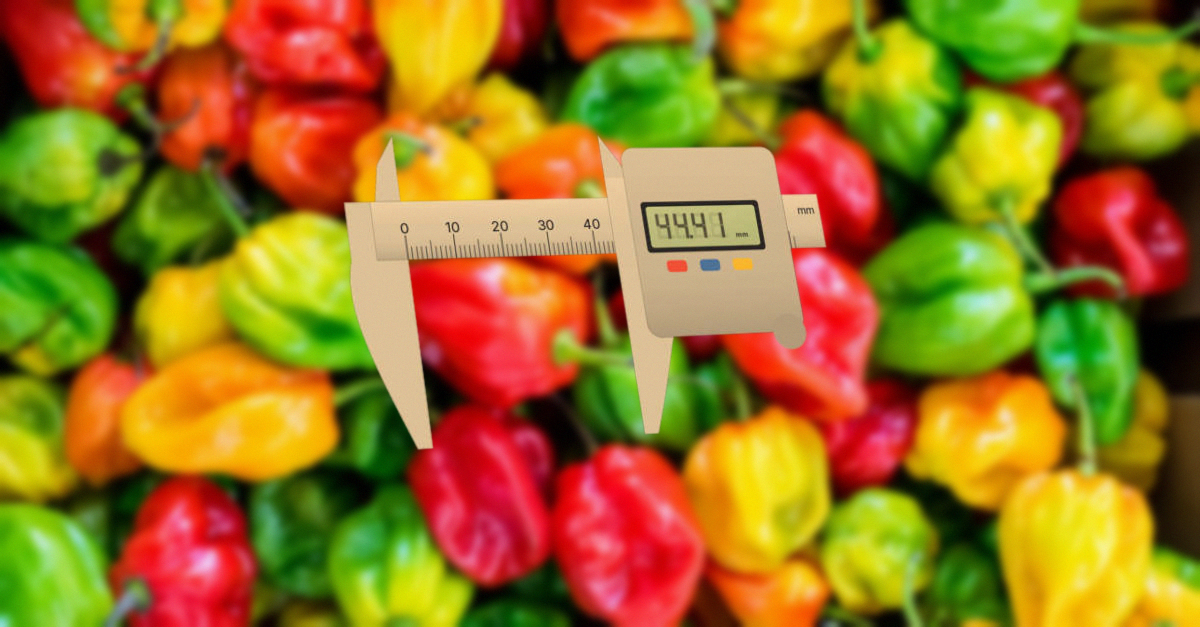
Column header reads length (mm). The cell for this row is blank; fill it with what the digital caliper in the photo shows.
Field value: 44.41 mm
